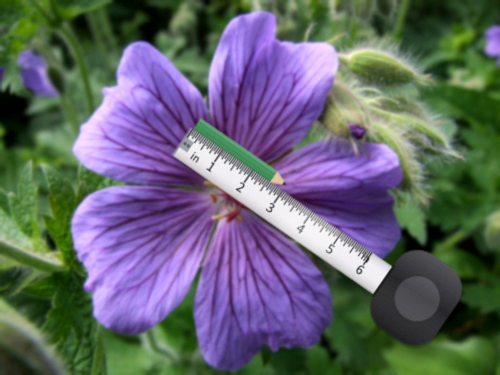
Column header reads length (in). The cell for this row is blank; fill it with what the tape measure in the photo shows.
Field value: 3 in
